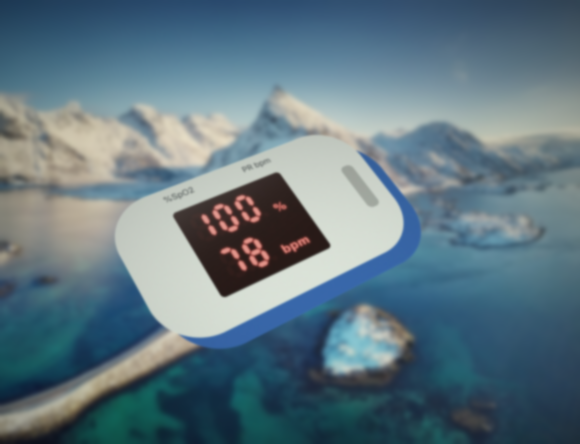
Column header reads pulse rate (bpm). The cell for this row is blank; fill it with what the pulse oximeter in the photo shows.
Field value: 78 bpm
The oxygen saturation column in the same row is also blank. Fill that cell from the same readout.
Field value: 100 %
